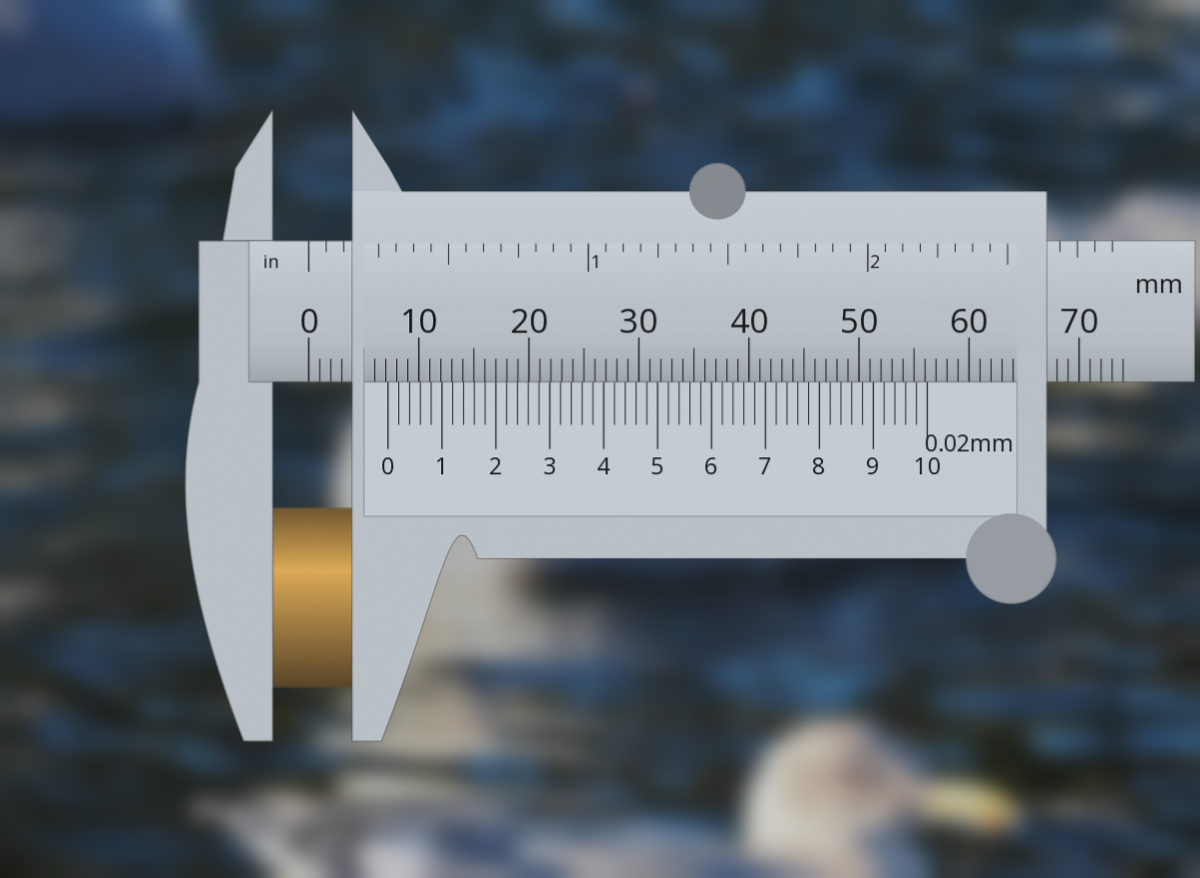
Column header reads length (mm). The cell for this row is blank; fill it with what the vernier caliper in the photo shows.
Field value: 7.2 mm
